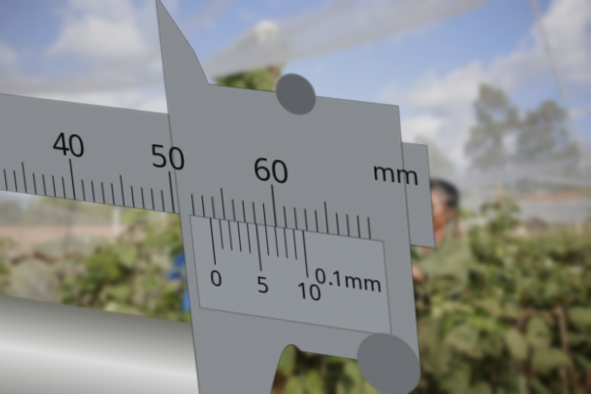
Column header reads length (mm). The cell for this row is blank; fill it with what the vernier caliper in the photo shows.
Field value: 53.6 mm
